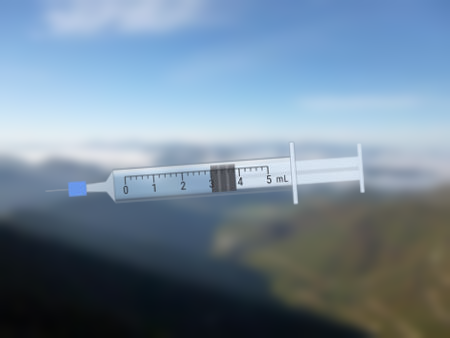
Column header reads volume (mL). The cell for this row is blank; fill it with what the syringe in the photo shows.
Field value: 3 mL
